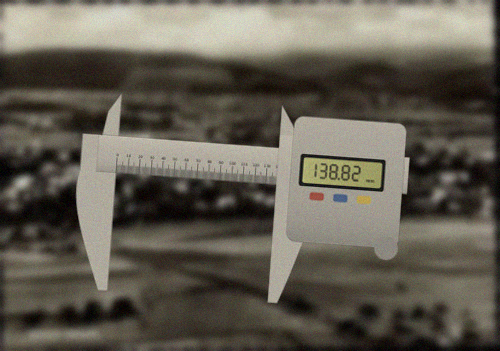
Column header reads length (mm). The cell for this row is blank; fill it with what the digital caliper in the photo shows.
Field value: 138.82 mm
